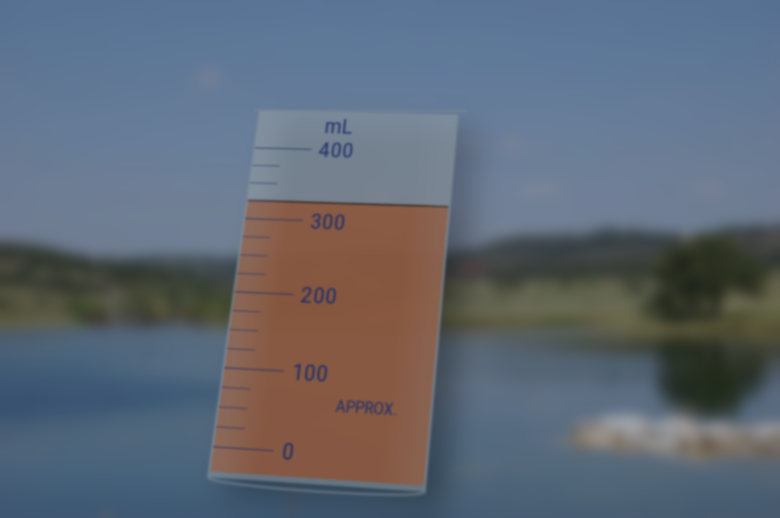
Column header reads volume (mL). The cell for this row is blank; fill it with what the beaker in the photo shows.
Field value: 325 mL
